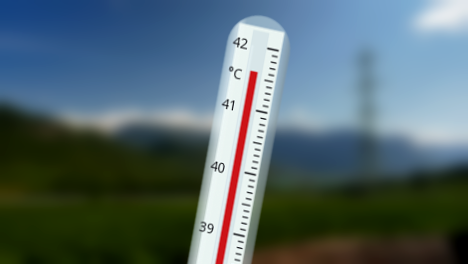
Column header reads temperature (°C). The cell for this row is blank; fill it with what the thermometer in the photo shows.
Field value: 41.6 °C
